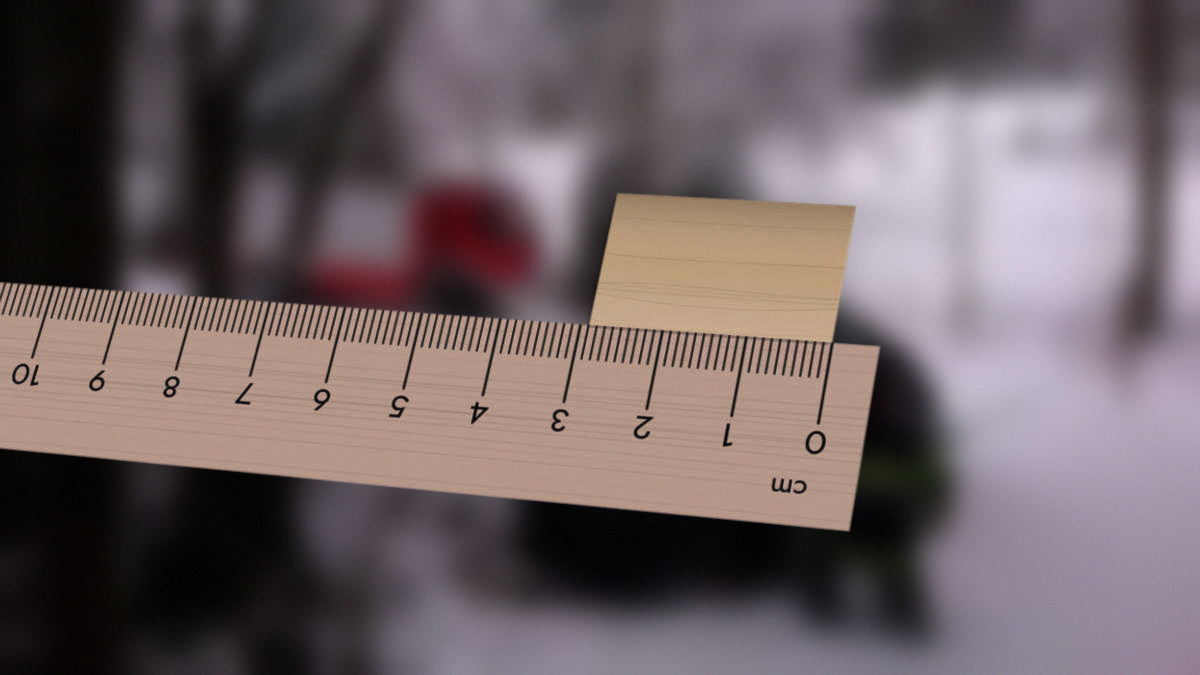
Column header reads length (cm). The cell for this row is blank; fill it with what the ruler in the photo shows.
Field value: 2.9 cm
